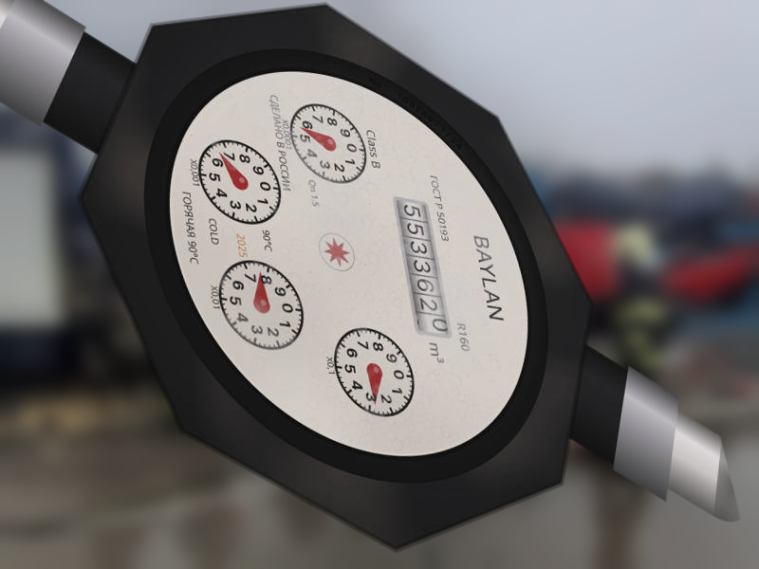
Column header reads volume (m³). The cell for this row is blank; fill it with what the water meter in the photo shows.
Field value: 5533620.2765 m³
